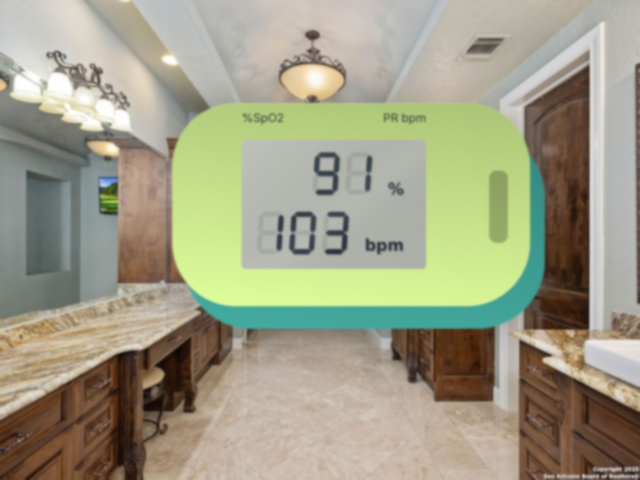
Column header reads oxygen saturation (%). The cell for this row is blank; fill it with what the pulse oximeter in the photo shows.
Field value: 91 %
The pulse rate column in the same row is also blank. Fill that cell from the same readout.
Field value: 103 bpm
